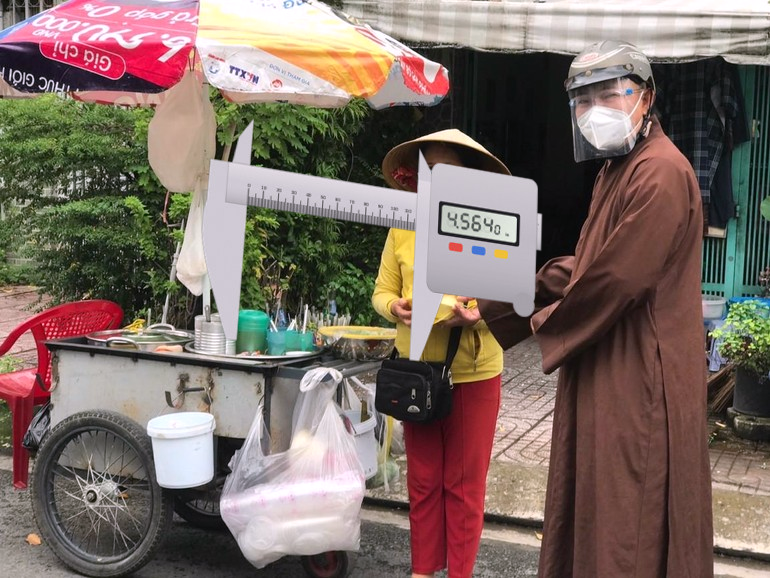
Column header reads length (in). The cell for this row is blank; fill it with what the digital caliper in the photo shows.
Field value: 4.5640 in
